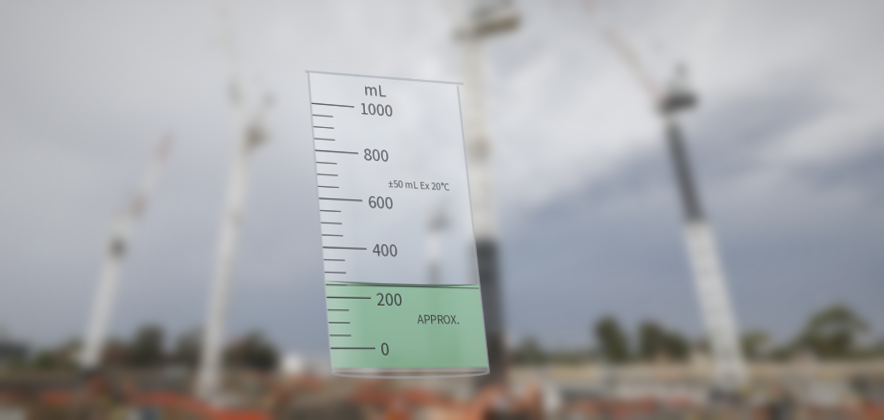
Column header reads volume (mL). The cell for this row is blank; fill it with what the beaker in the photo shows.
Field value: 250 mL
